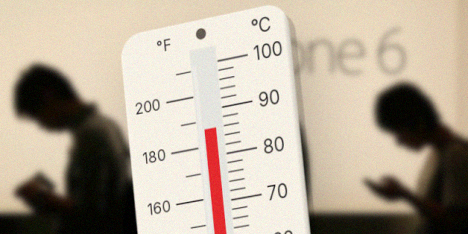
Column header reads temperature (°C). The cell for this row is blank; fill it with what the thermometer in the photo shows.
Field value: 86 °C
